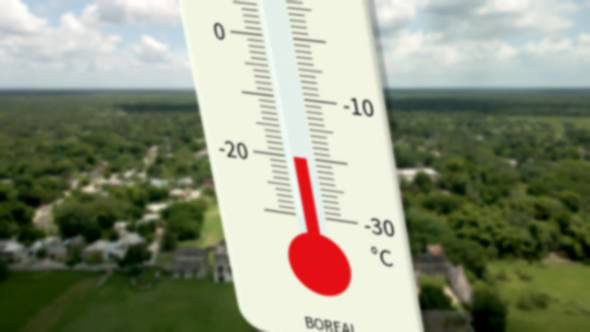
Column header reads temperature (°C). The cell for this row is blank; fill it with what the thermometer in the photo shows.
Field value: -20 °C
